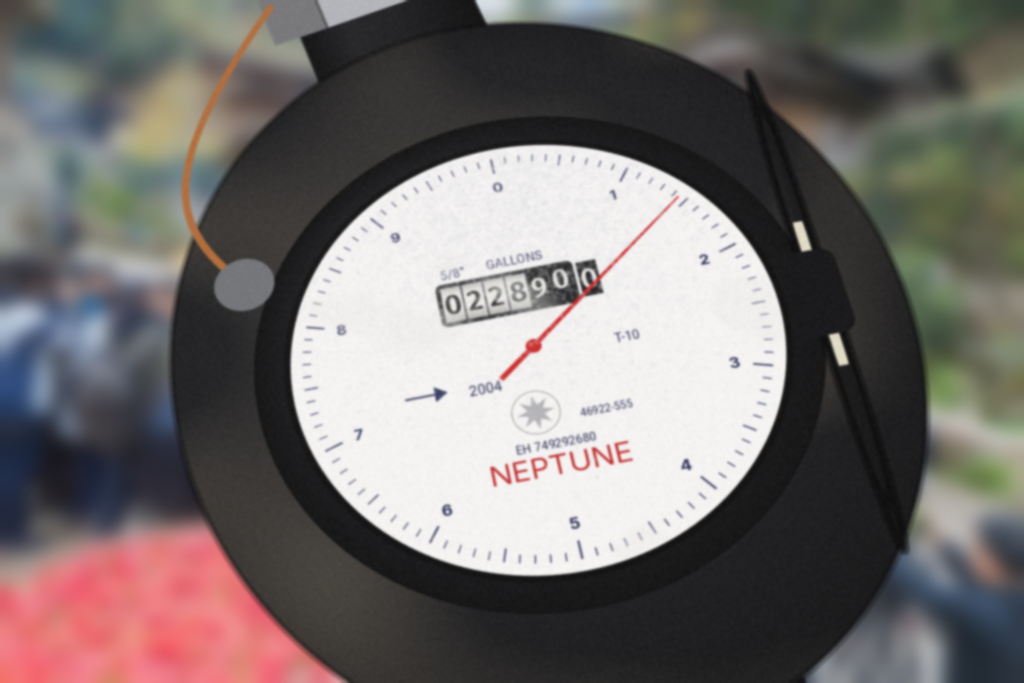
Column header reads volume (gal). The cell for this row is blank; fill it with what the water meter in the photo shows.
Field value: 228901.4 gal
